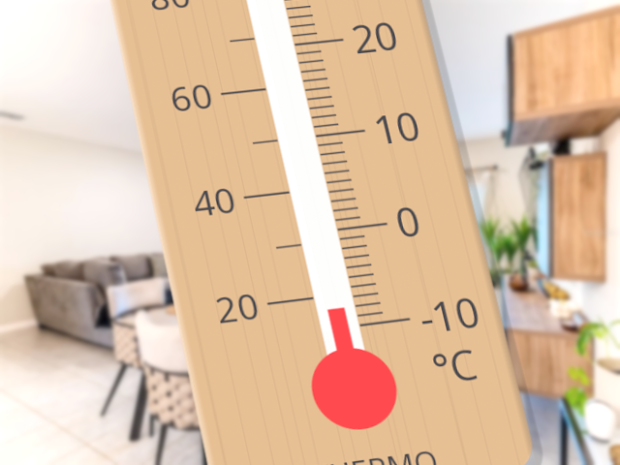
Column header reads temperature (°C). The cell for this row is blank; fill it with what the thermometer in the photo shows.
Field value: -8 °C
